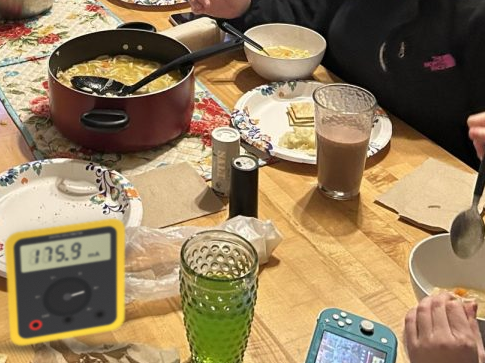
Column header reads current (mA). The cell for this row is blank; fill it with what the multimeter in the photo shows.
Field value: 175.9 mA
